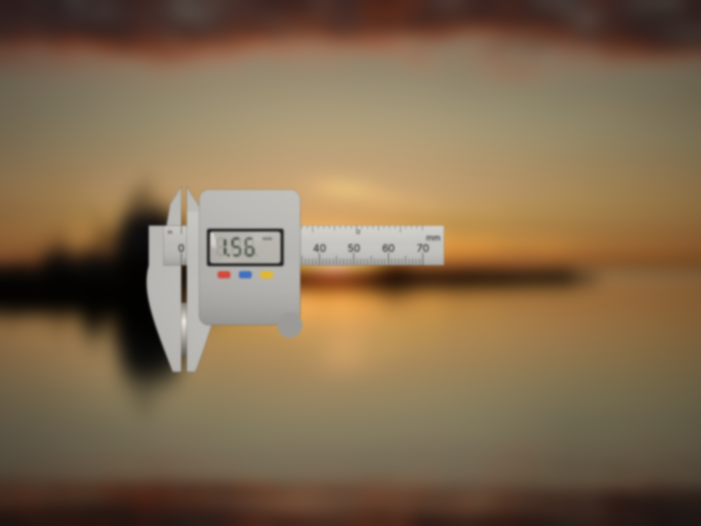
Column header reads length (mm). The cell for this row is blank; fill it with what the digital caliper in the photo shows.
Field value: 1.56 mm
